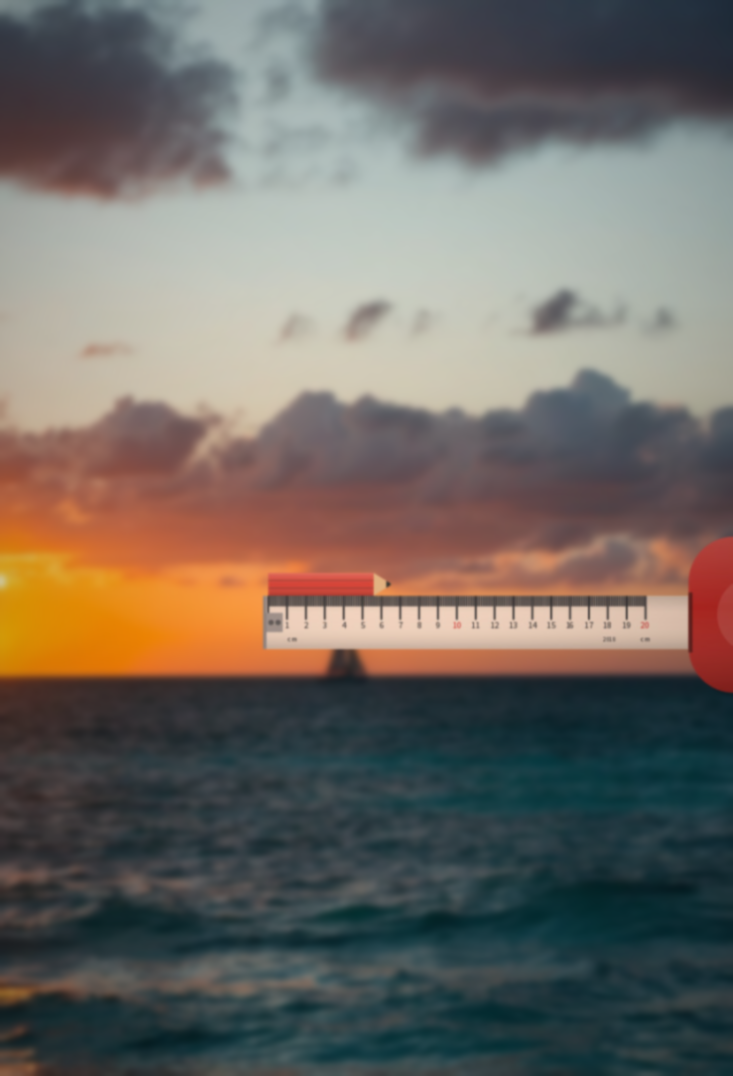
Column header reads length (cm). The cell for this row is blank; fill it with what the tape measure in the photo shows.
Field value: 6.5 cm
